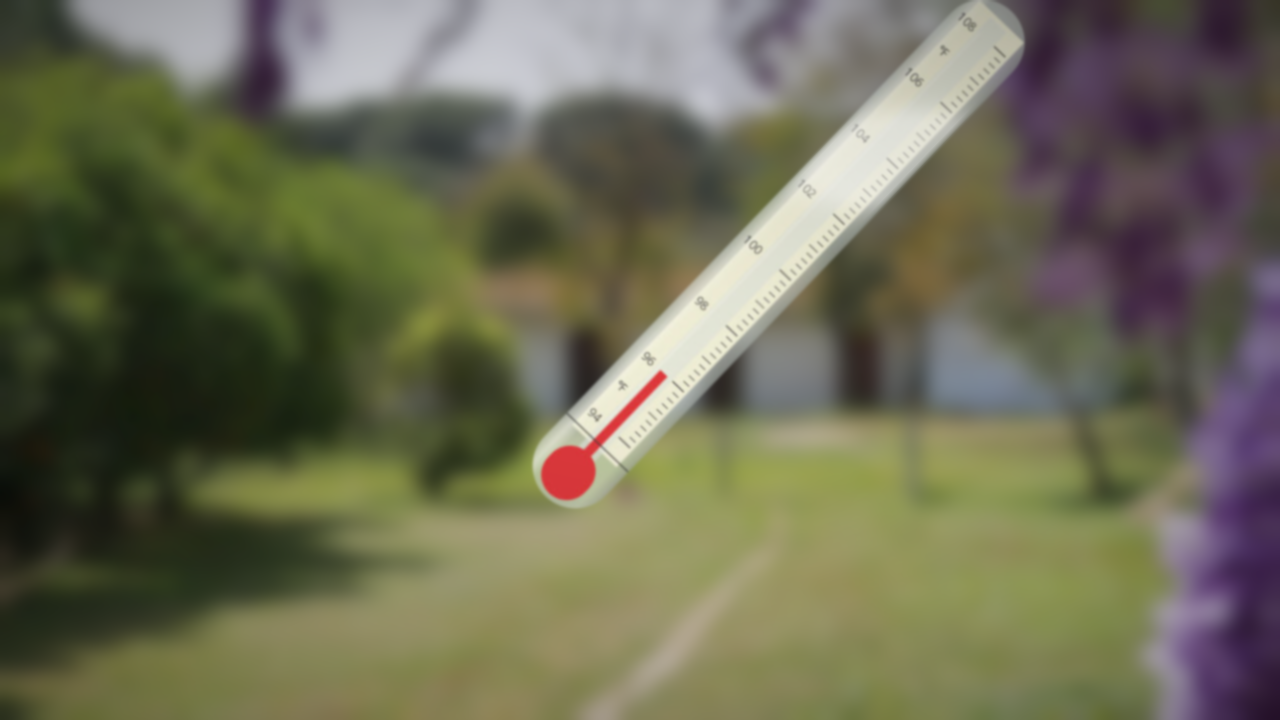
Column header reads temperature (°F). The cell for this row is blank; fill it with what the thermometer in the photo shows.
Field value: 96 °F
